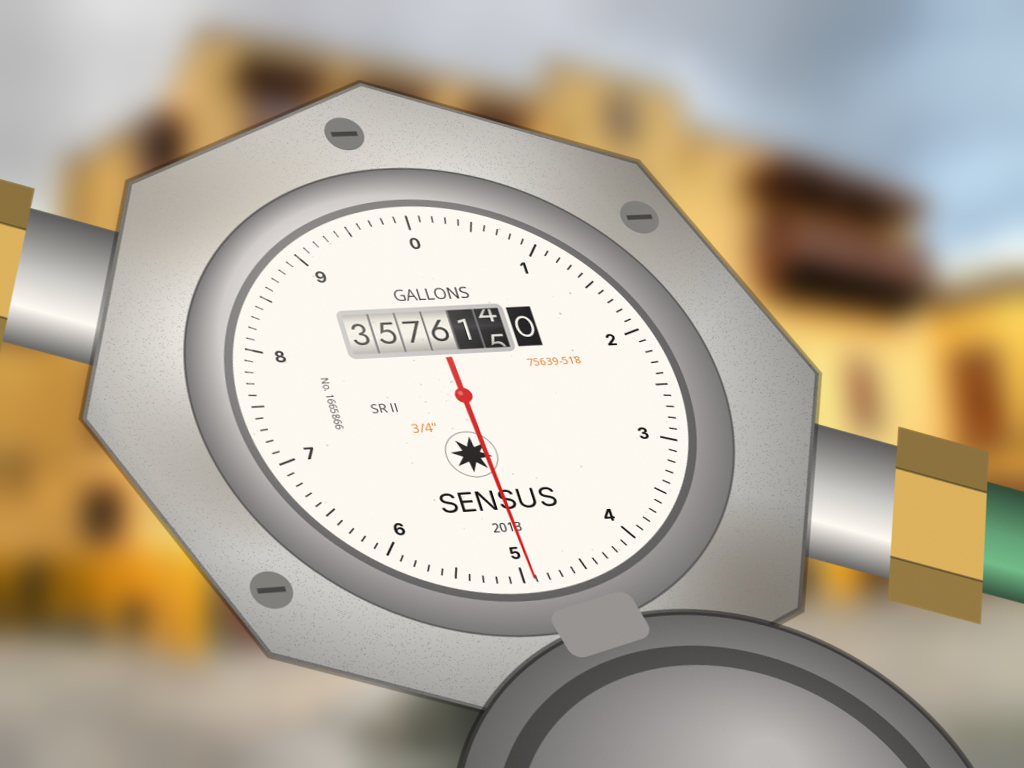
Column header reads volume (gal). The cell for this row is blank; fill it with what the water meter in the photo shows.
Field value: 3576144.9 gal
